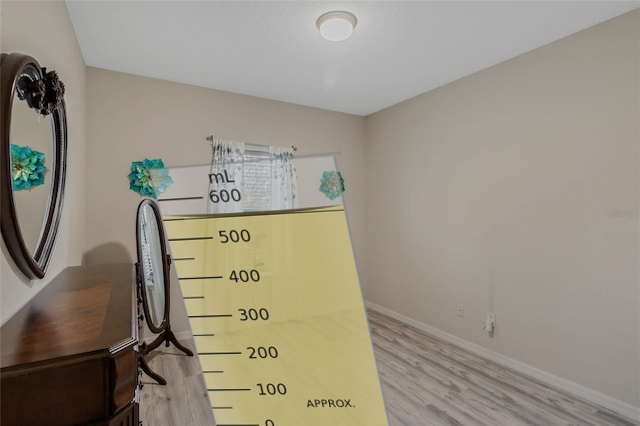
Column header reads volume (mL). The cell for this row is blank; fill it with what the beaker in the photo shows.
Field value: 550 mL
